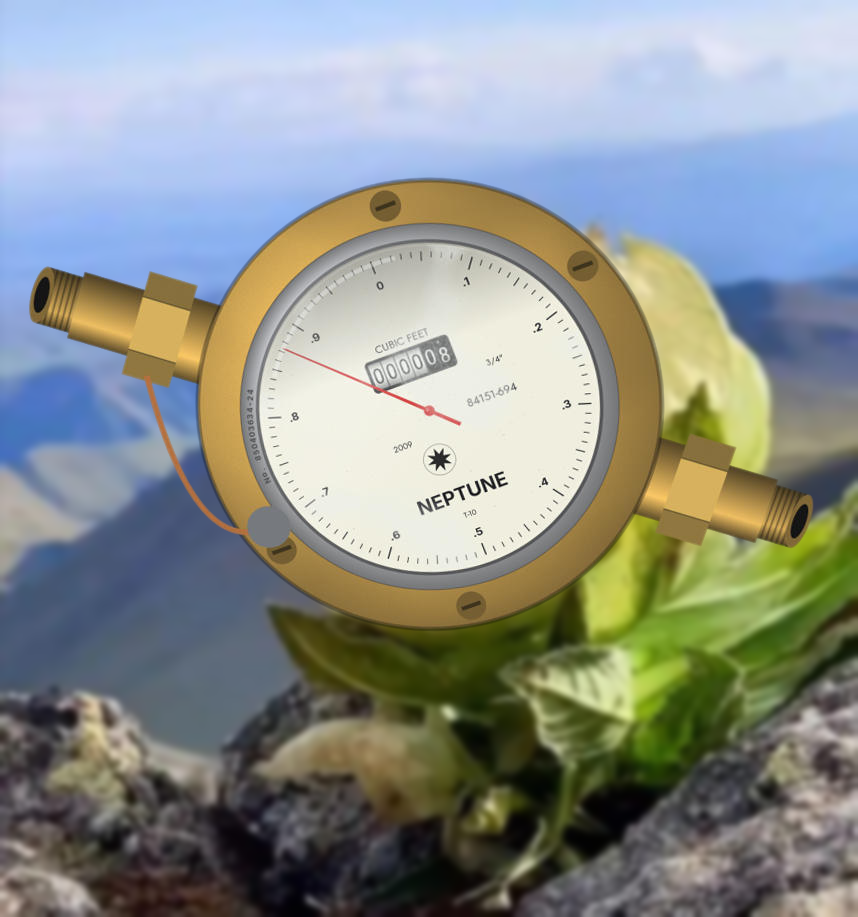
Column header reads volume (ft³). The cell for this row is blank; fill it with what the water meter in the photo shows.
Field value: 7.87 ft³
